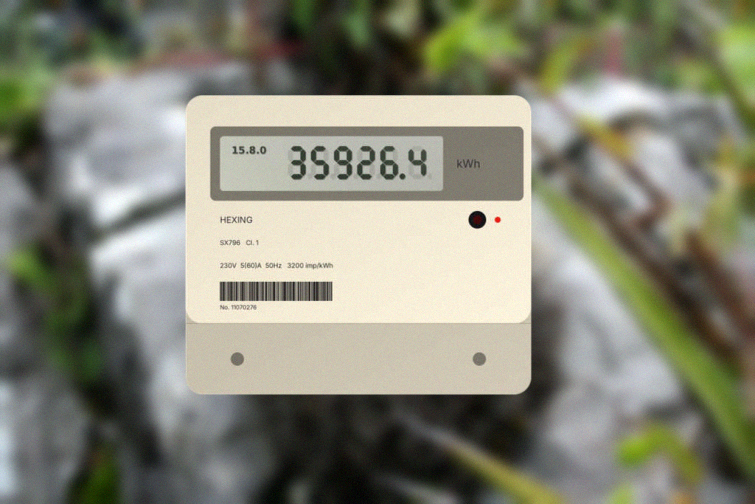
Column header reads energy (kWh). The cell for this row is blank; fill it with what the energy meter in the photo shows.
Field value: 35926.4 kWh
